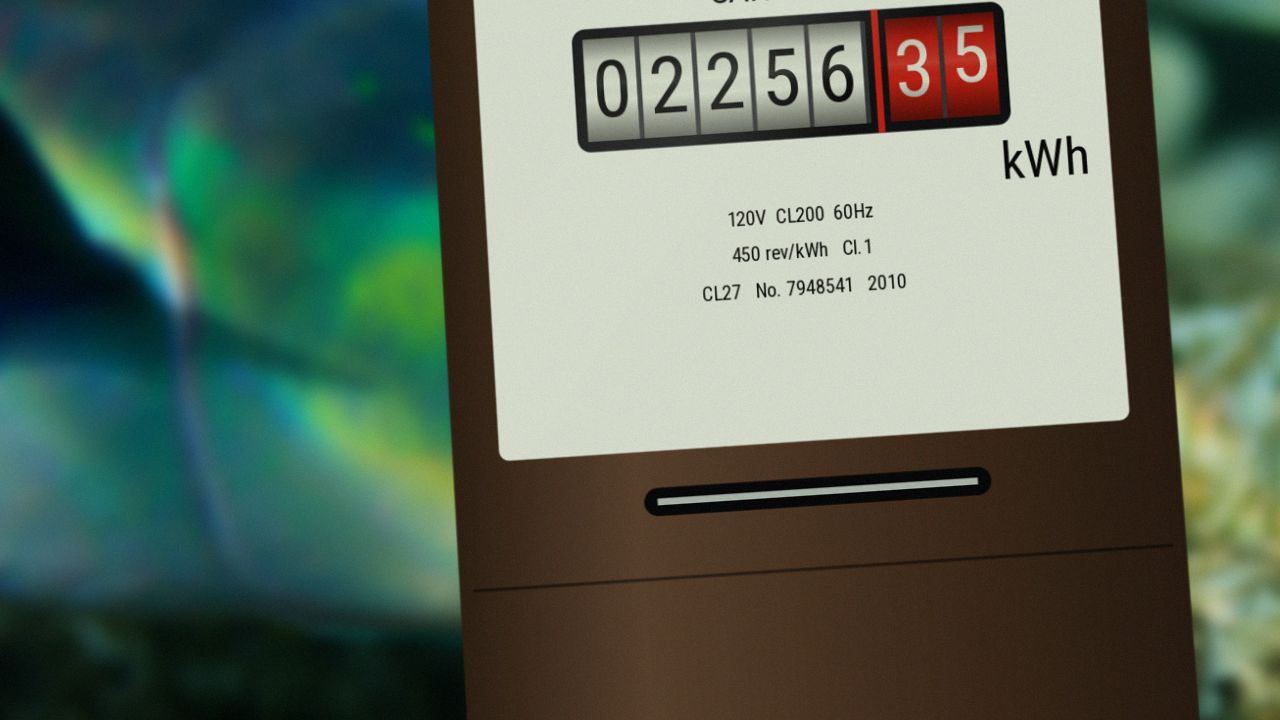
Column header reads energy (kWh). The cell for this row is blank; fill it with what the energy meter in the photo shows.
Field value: 2256.35 kWh
